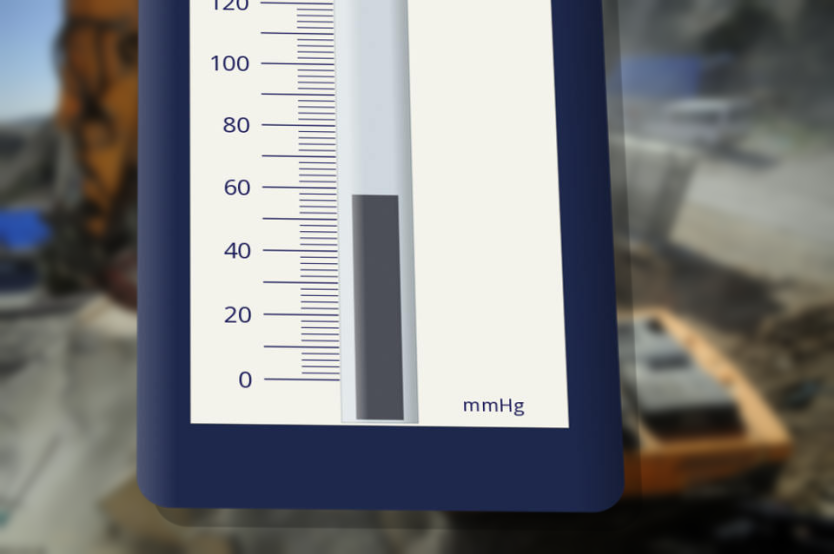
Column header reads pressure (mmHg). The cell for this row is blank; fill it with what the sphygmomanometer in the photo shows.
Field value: 58 mmHg
